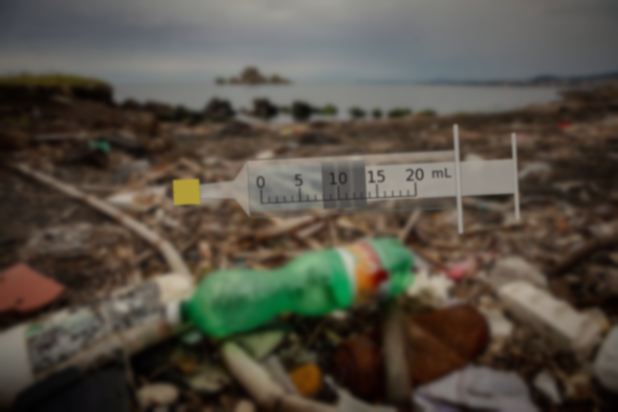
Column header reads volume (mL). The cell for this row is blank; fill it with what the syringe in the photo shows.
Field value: 8 mL
